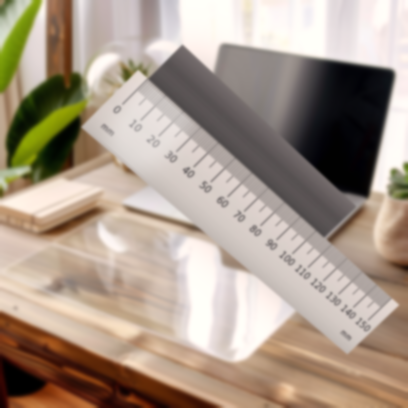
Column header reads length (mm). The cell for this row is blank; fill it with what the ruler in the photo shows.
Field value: 105 mm
